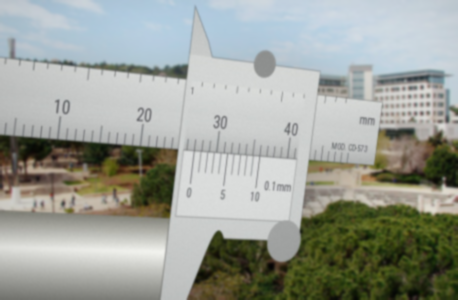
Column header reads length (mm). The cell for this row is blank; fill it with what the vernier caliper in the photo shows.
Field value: 27.0 mm
